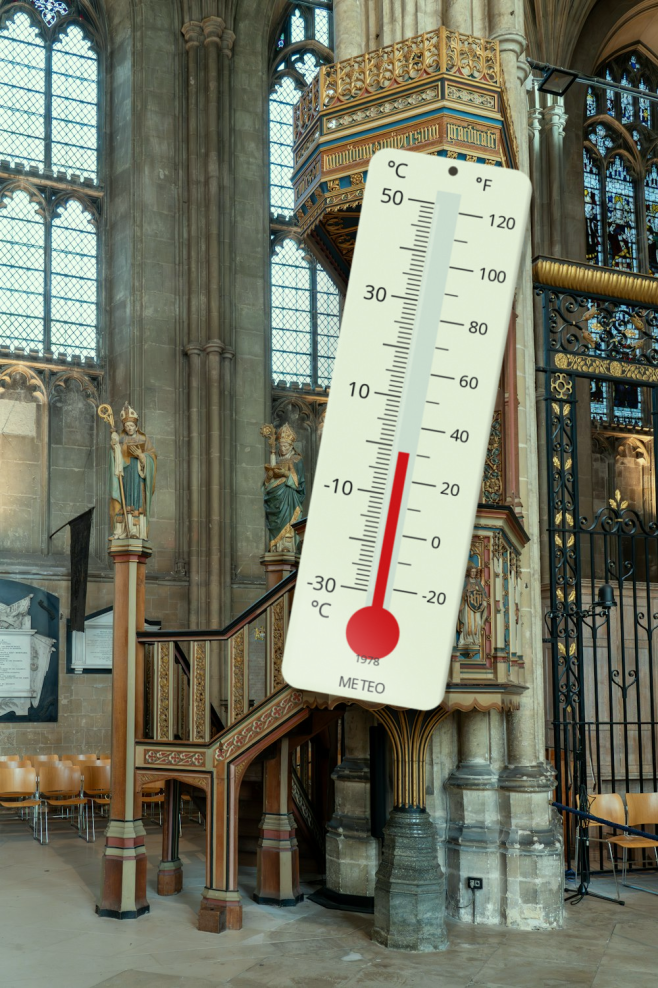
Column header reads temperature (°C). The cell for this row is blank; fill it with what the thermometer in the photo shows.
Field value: -1 °C
